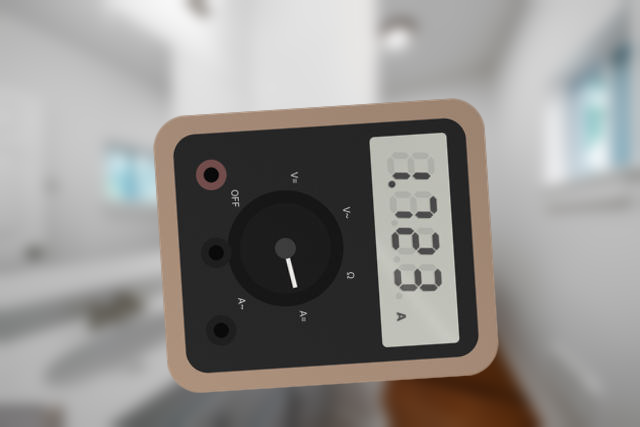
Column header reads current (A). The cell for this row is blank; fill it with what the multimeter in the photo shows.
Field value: 1.723 A
